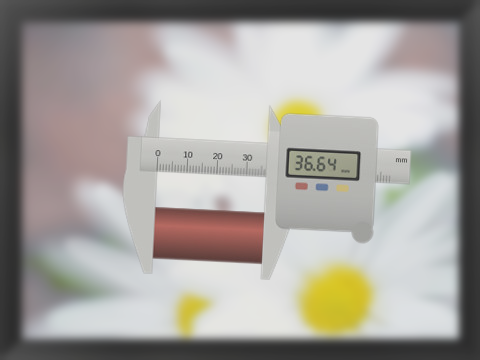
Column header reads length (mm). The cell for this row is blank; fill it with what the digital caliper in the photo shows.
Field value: 36.64 mm
